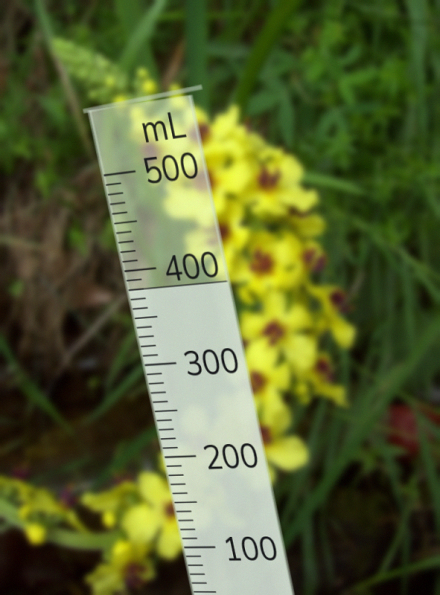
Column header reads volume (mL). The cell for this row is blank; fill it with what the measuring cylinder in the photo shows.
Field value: 380 mL
